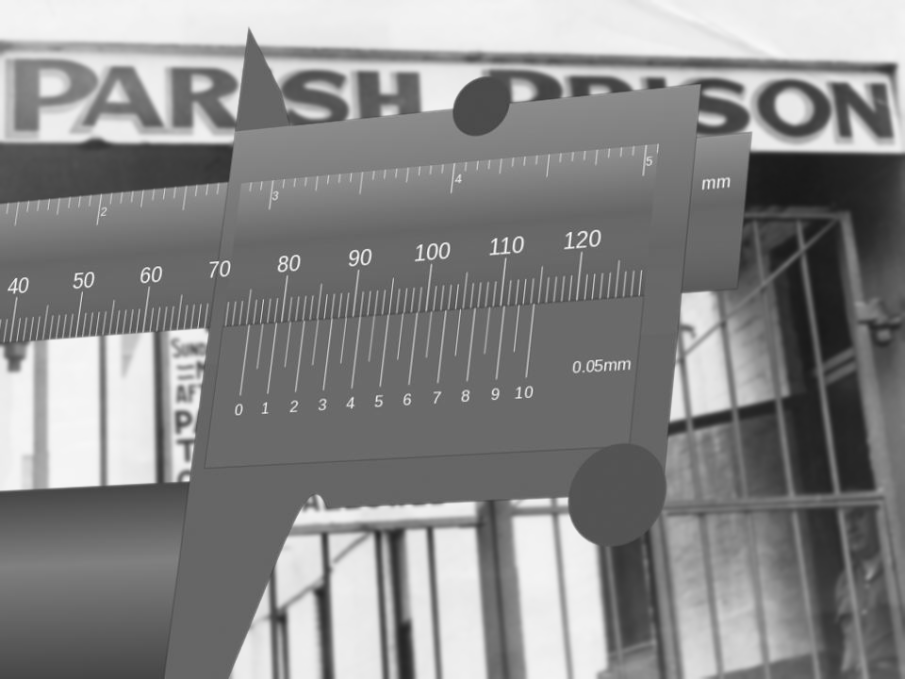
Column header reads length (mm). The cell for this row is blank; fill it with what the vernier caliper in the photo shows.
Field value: 75.4 mm
